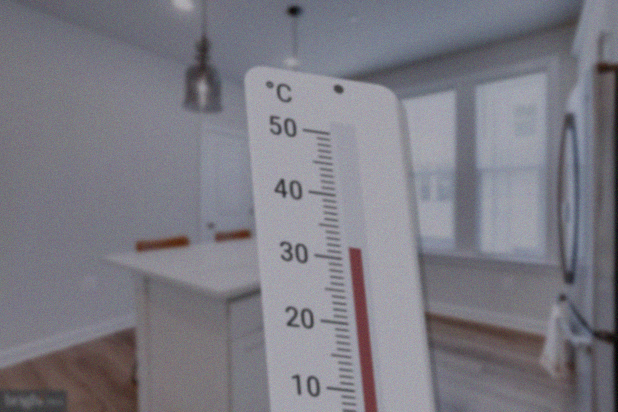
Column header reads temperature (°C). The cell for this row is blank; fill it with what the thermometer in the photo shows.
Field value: 32 °C
